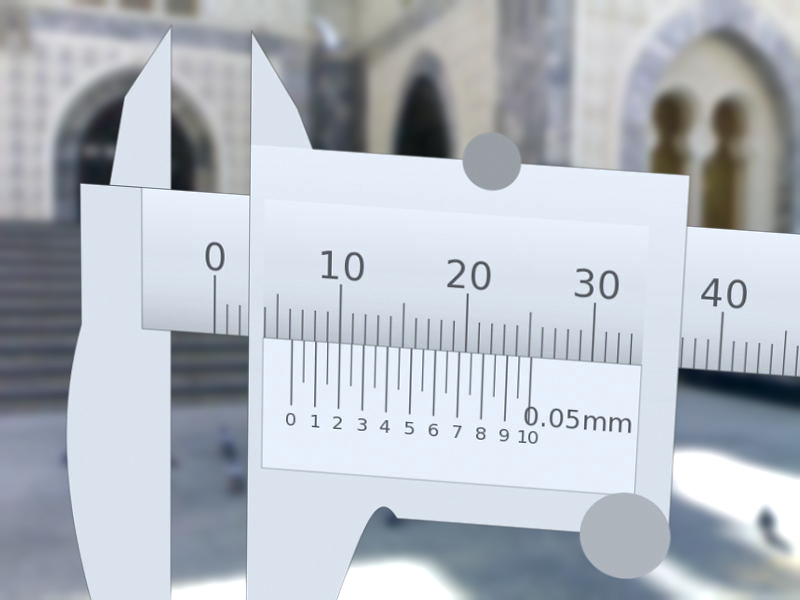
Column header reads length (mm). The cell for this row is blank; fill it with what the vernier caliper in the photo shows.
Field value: 6.2 mm
